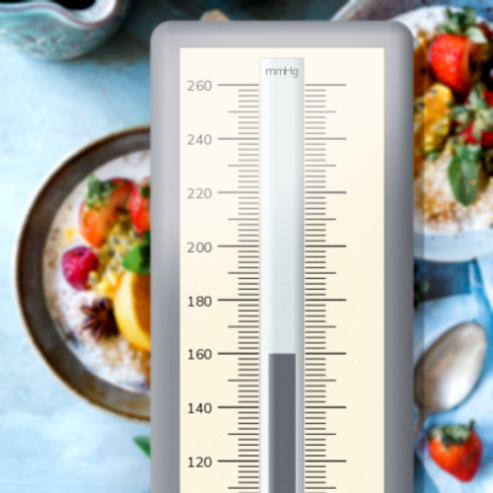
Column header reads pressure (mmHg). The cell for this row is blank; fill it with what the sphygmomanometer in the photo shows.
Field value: 160 mmHg
